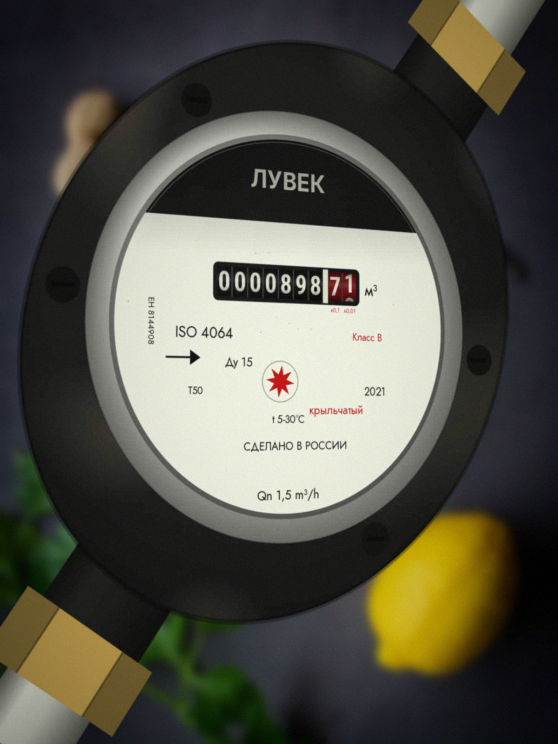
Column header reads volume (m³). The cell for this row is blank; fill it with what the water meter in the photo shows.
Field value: 898.71 m³
